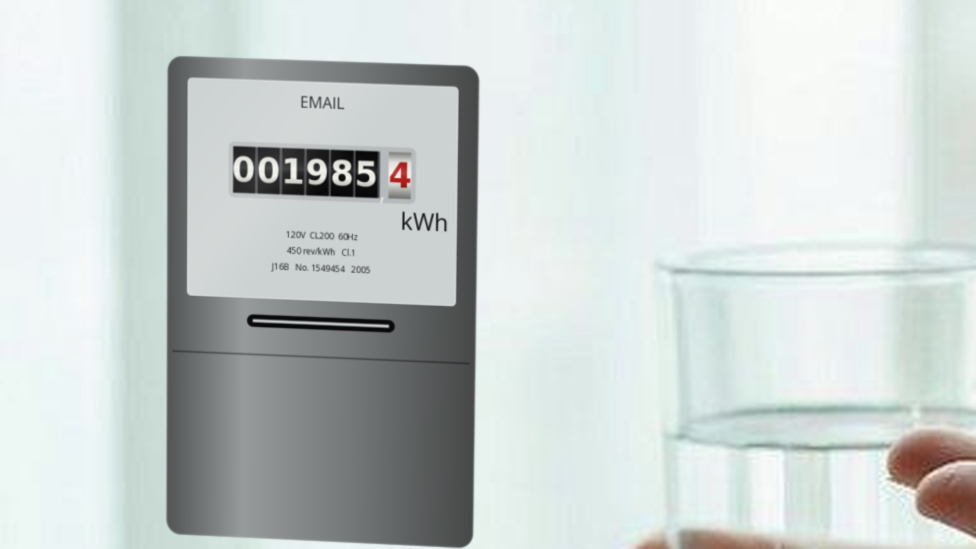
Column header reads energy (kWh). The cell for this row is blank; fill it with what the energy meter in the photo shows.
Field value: 1985.4 kWh
